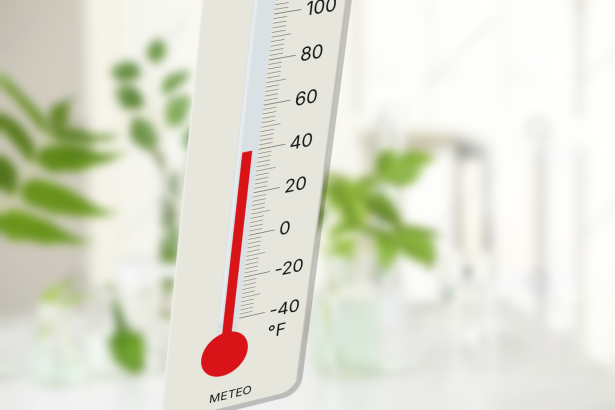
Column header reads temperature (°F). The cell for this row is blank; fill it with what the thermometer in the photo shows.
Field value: 40 °F
